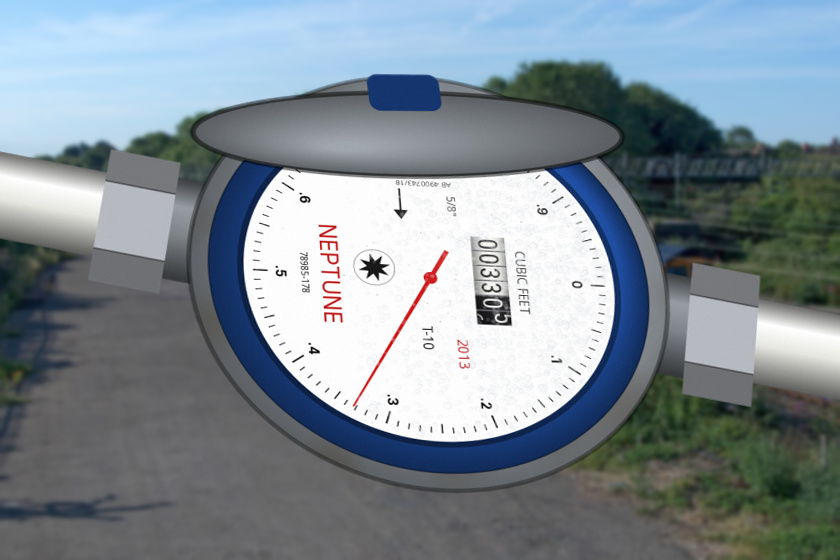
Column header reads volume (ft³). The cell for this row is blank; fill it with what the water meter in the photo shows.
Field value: 3305.33 ft³
